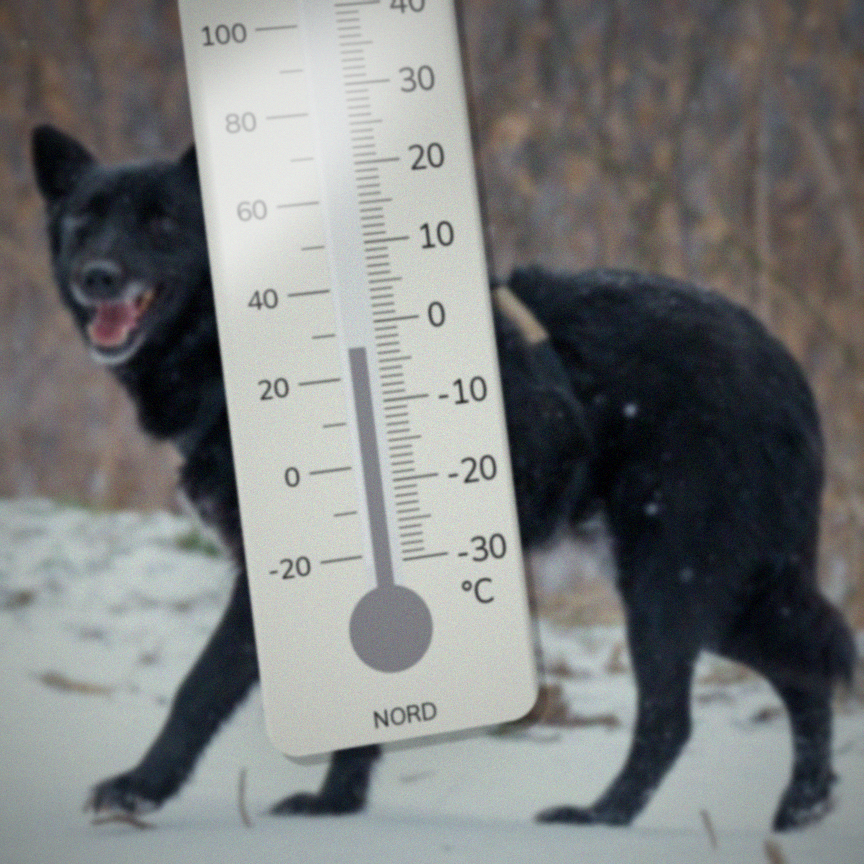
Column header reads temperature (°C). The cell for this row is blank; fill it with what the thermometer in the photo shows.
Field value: -3 °C
